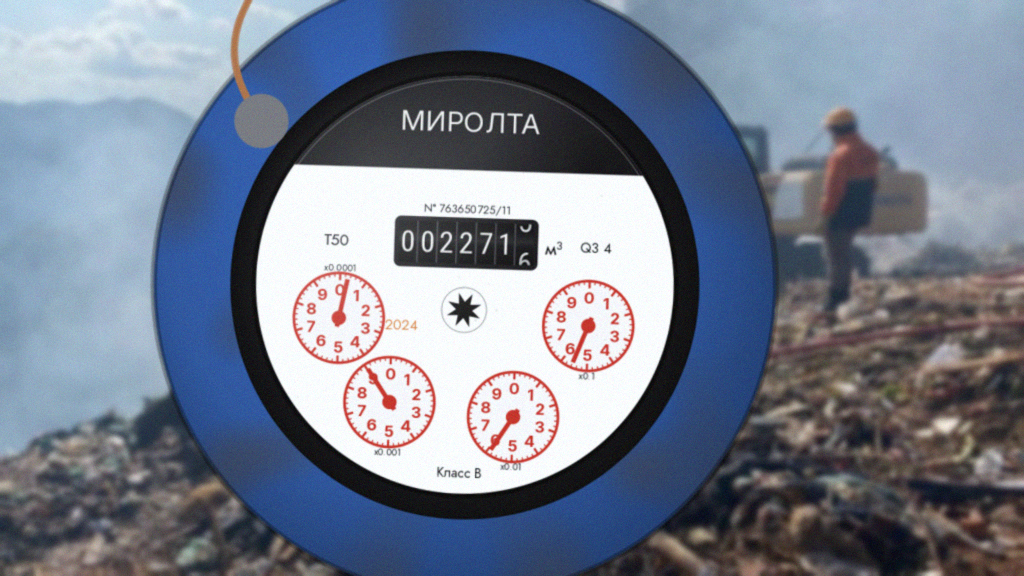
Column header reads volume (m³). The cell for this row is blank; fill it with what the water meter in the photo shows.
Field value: 22715.5590 m³
